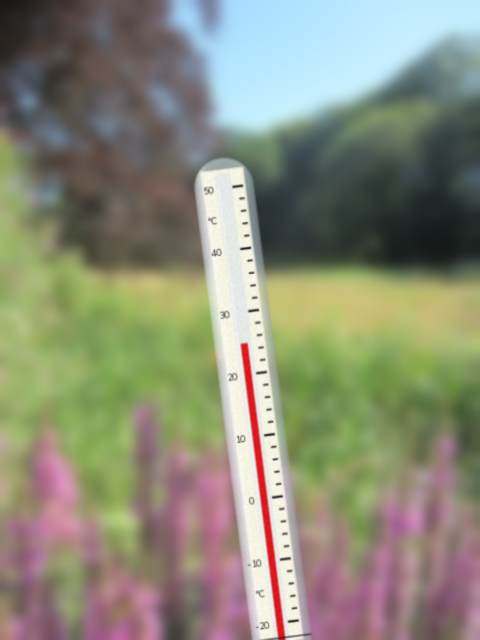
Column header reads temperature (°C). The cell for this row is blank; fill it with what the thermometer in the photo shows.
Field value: 25 °C
